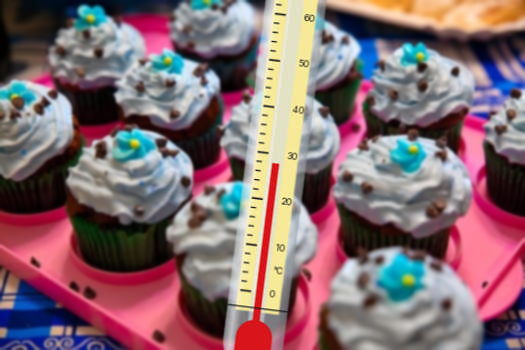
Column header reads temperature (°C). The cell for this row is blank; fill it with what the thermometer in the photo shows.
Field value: 28 °C
